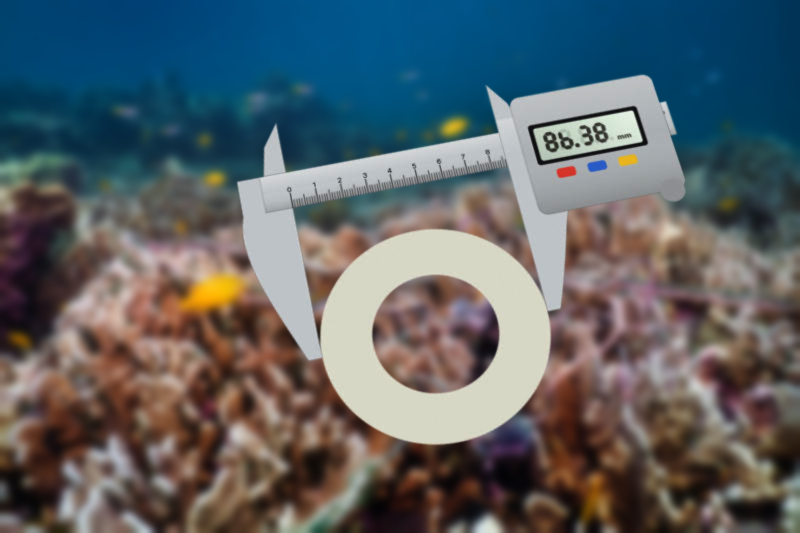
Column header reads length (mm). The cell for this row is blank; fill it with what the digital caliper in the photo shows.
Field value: 86.38 mm
